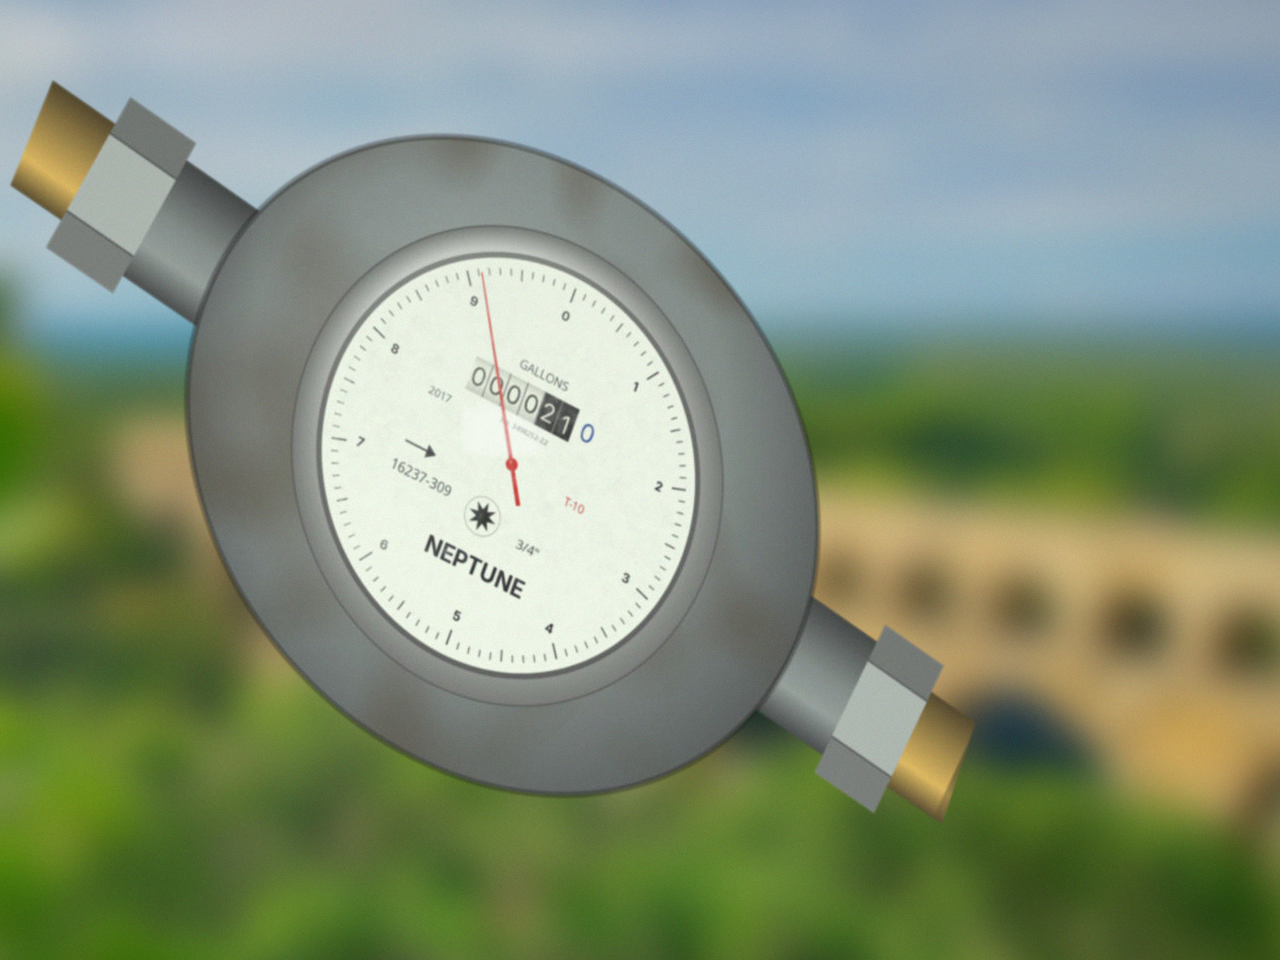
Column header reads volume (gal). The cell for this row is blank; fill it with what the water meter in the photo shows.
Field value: 209.1 gal
